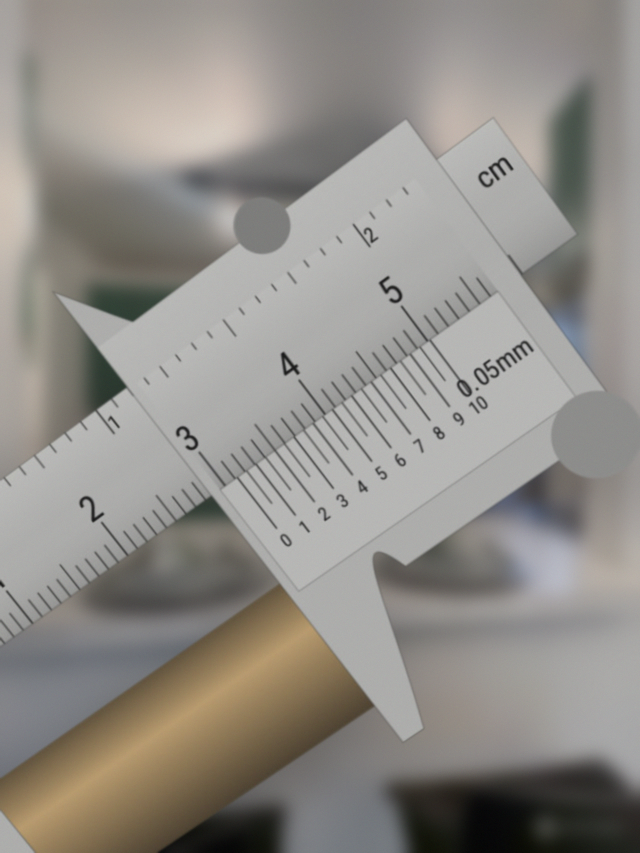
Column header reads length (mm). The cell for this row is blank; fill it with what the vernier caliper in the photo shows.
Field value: 31.2 mm
